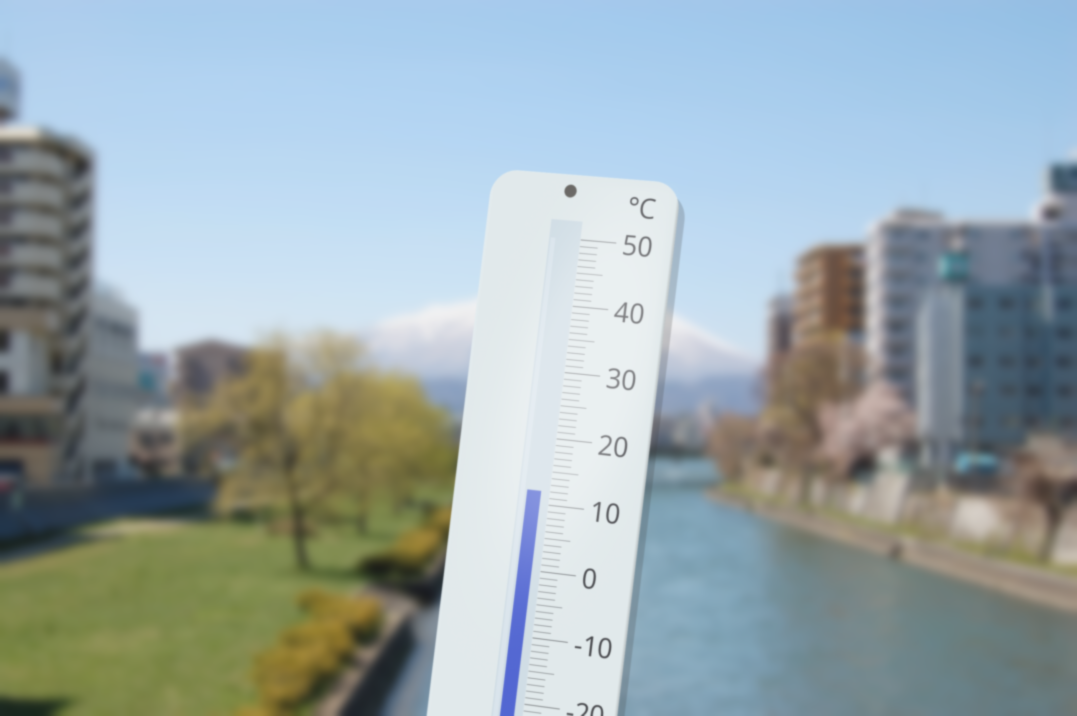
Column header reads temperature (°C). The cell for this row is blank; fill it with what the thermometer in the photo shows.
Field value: 12 °C
